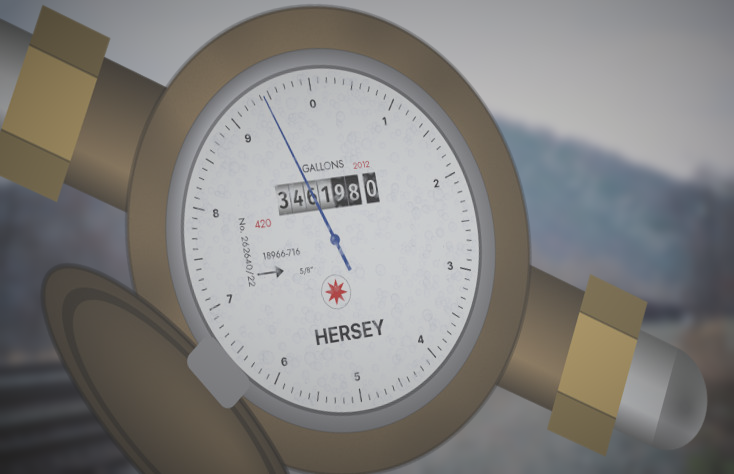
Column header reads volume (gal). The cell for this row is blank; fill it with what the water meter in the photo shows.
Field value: 3461979.4 gal
